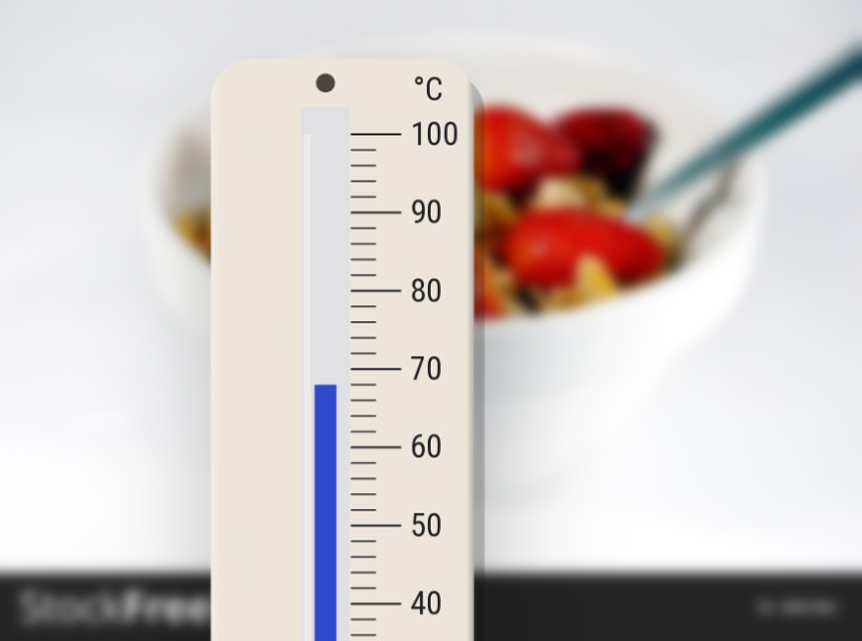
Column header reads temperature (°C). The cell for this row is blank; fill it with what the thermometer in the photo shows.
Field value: 68 °C
